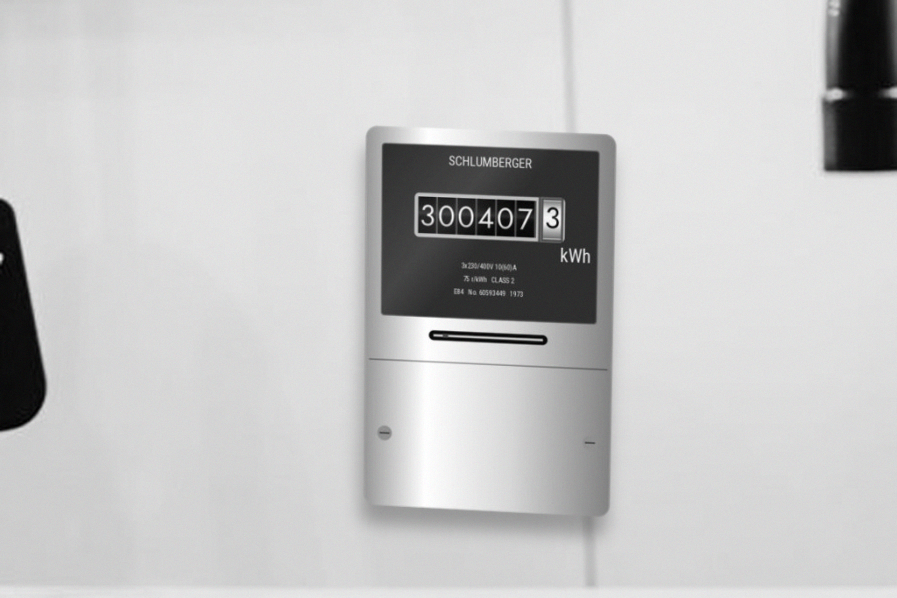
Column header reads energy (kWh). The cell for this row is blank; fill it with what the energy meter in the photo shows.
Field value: 300407.3 kWh
